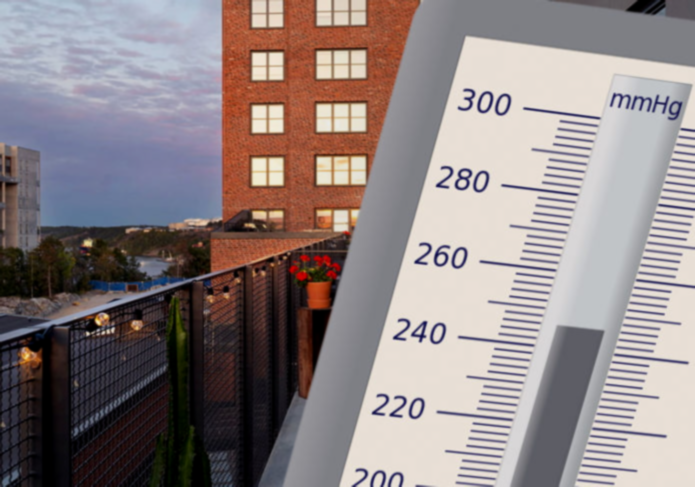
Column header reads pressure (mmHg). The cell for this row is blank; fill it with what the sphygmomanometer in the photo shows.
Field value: 246 mmHg
